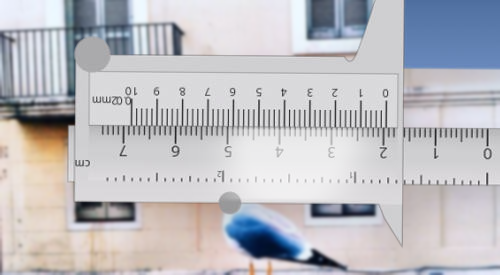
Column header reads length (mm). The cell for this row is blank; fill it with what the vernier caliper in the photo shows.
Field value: 19.5 mm
